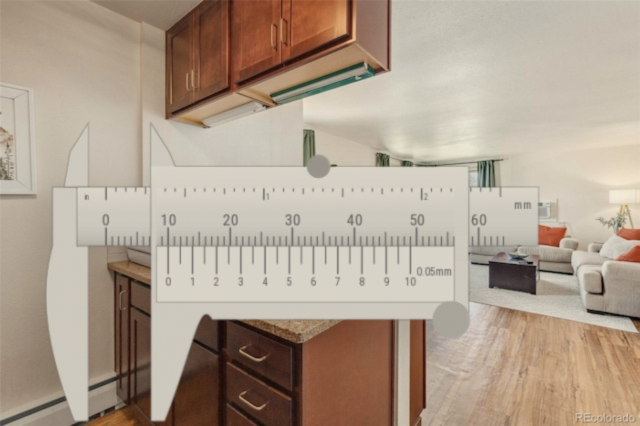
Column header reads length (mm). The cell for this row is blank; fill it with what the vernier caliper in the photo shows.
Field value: 10.0 mm
